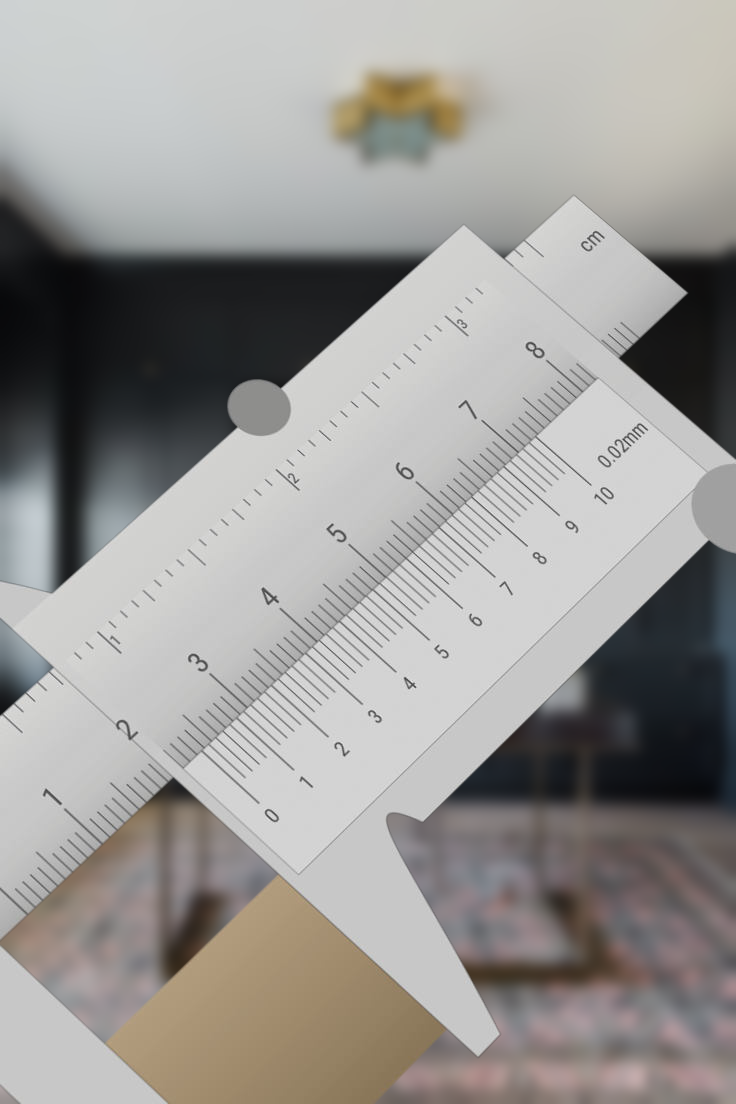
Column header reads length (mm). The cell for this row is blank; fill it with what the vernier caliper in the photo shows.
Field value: 23.6 mm
